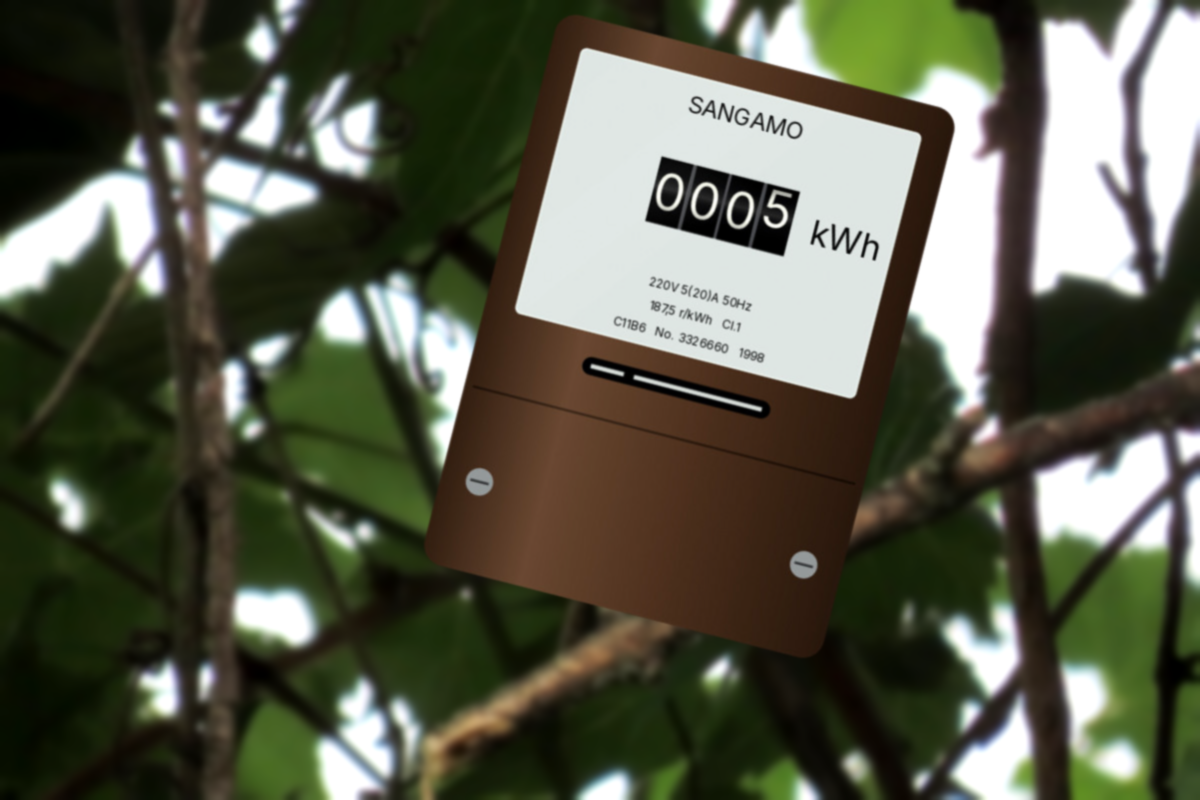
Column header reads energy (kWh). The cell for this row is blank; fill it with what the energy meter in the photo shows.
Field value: 5 kWh
